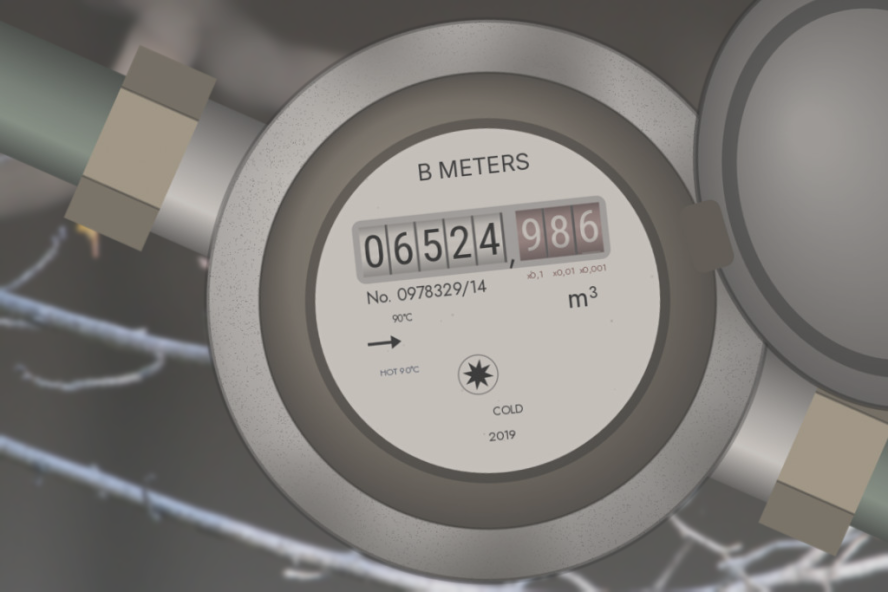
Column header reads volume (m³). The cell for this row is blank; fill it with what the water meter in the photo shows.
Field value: 6524.986 m³
